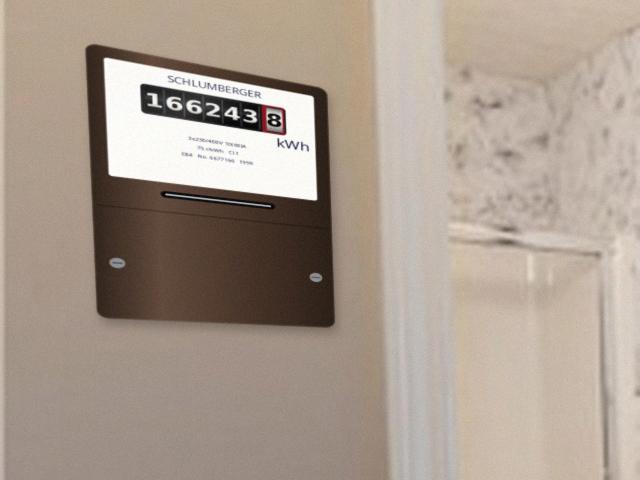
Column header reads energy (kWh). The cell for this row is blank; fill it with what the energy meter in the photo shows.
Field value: 166243.8 kWh
